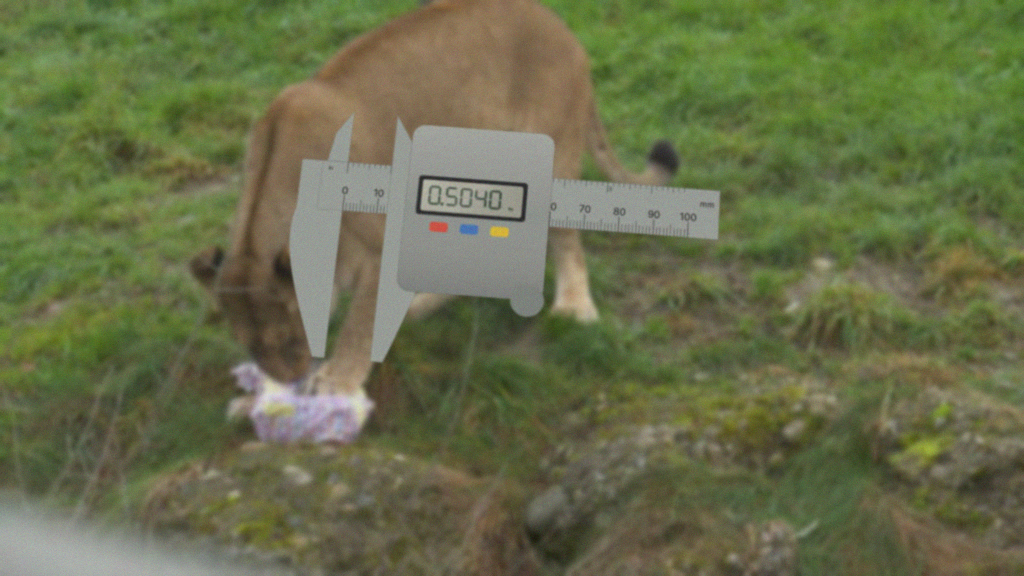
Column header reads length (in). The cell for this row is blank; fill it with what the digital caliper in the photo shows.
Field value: 0.5040 in
